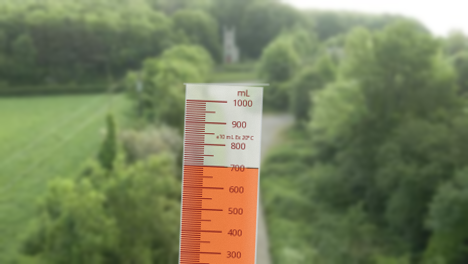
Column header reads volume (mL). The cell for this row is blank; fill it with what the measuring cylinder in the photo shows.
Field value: 700 mL
